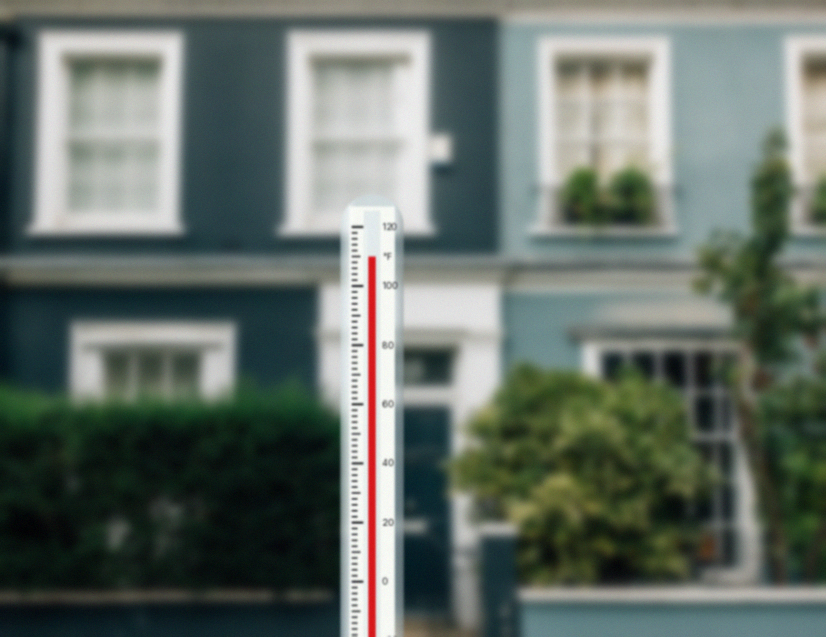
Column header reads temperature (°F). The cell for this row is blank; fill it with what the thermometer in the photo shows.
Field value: 110 °F
